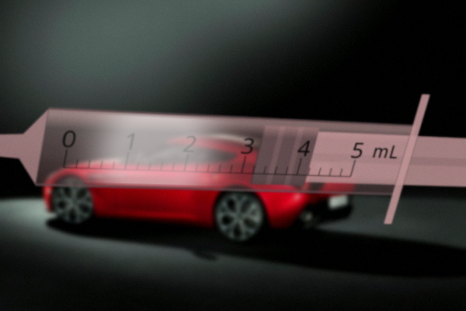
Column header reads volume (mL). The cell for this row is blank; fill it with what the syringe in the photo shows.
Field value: 3.2 mL
